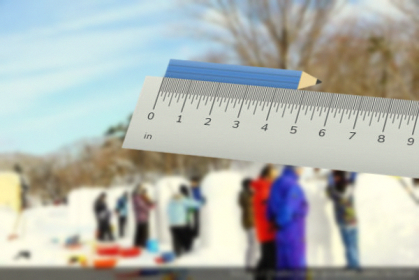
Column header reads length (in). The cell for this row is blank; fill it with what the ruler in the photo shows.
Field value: 5.5 in
